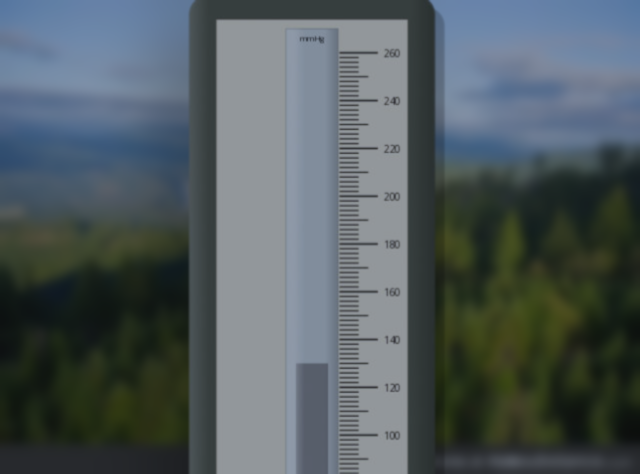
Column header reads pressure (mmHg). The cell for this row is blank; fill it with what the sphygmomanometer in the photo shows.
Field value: 130 mmHg
